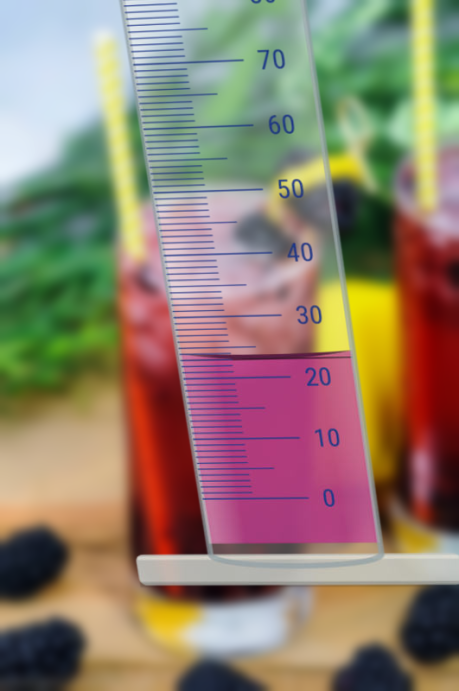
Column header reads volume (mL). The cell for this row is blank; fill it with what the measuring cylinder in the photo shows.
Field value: 23 mL
